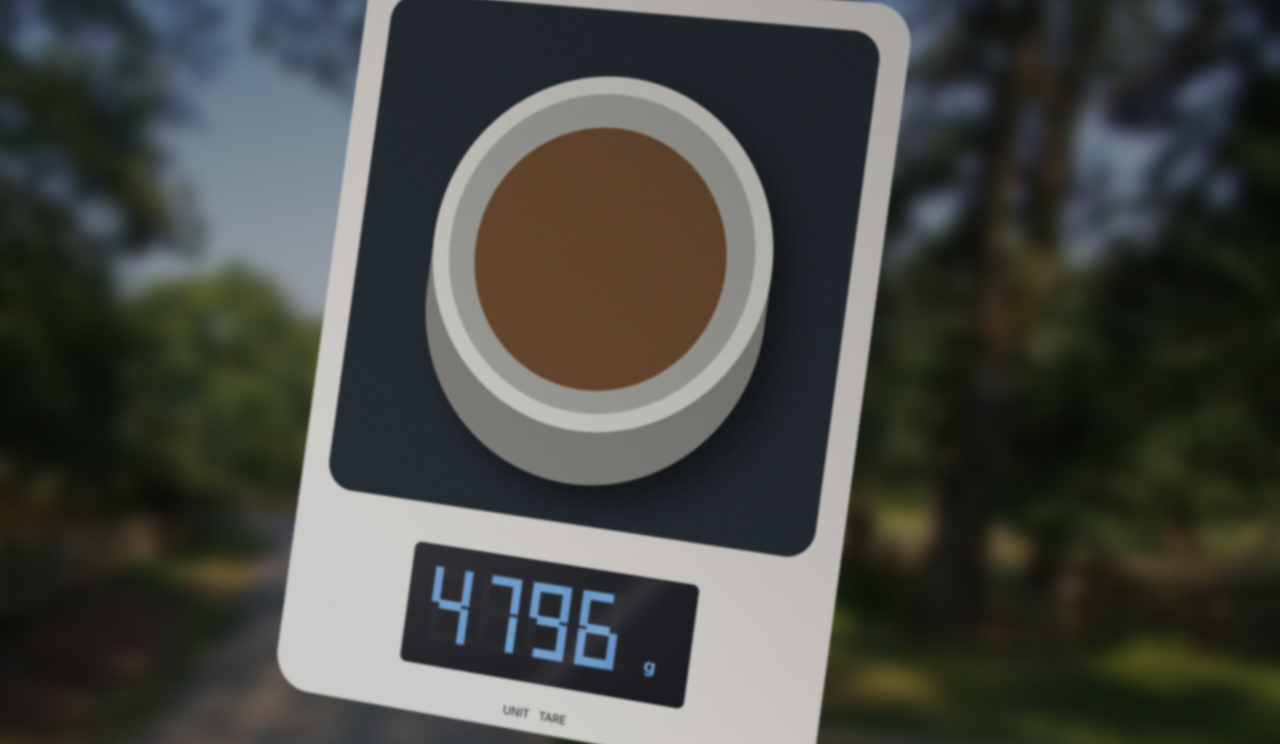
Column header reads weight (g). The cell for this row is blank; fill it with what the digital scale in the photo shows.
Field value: 4796 g
